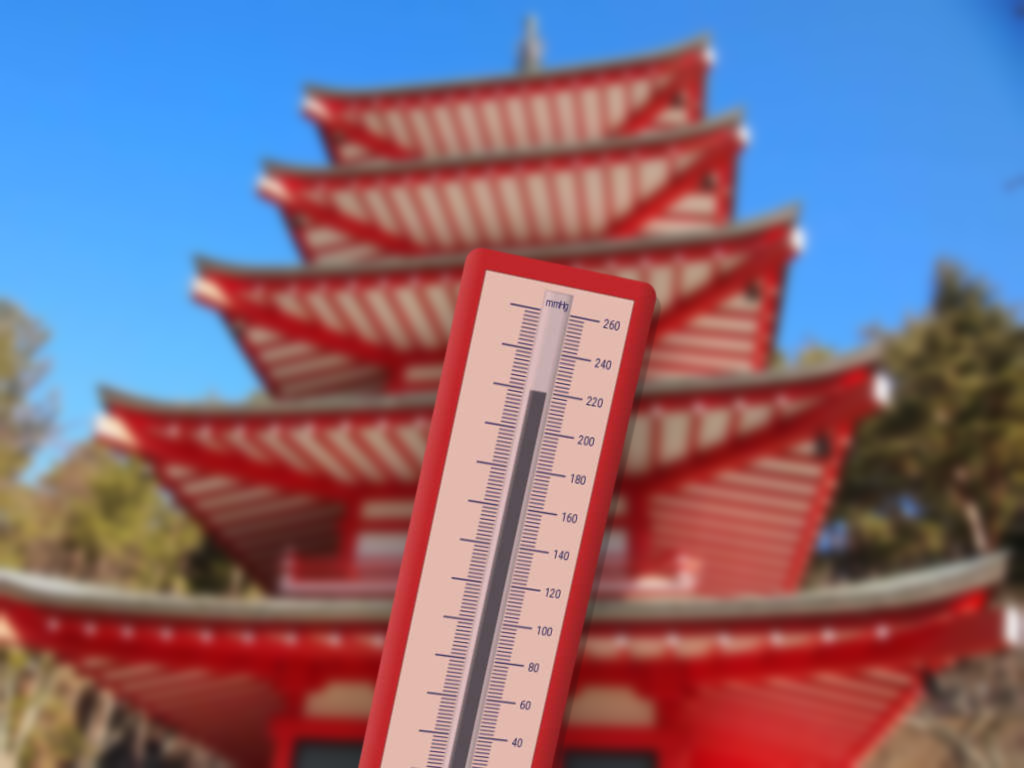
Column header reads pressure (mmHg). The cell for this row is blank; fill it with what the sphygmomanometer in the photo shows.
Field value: 220 mmHg
